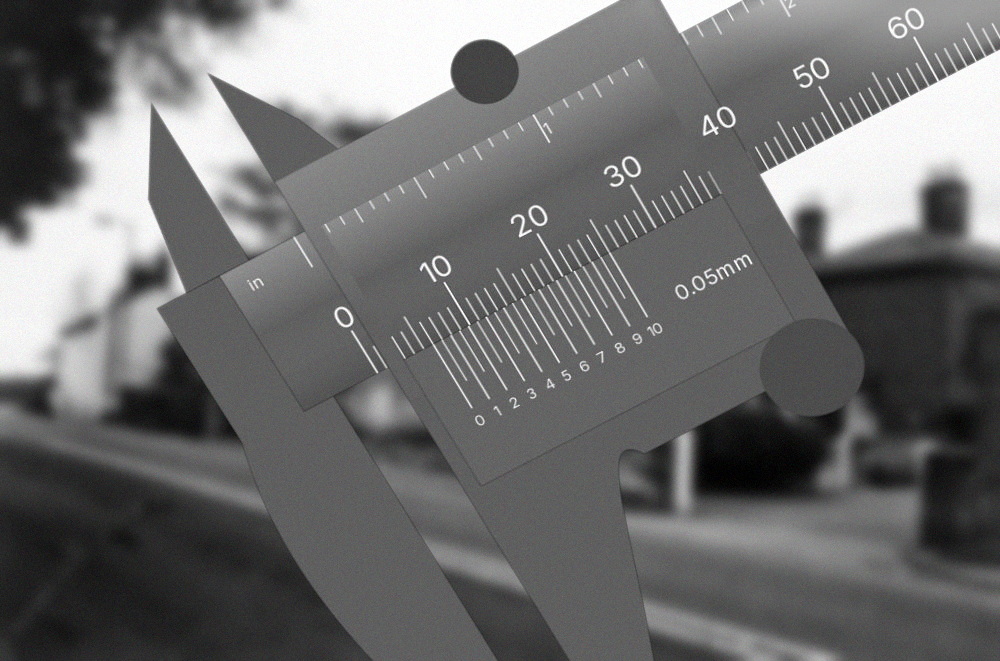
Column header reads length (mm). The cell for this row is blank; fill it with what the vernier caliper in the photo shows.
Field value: 6.0 mm
